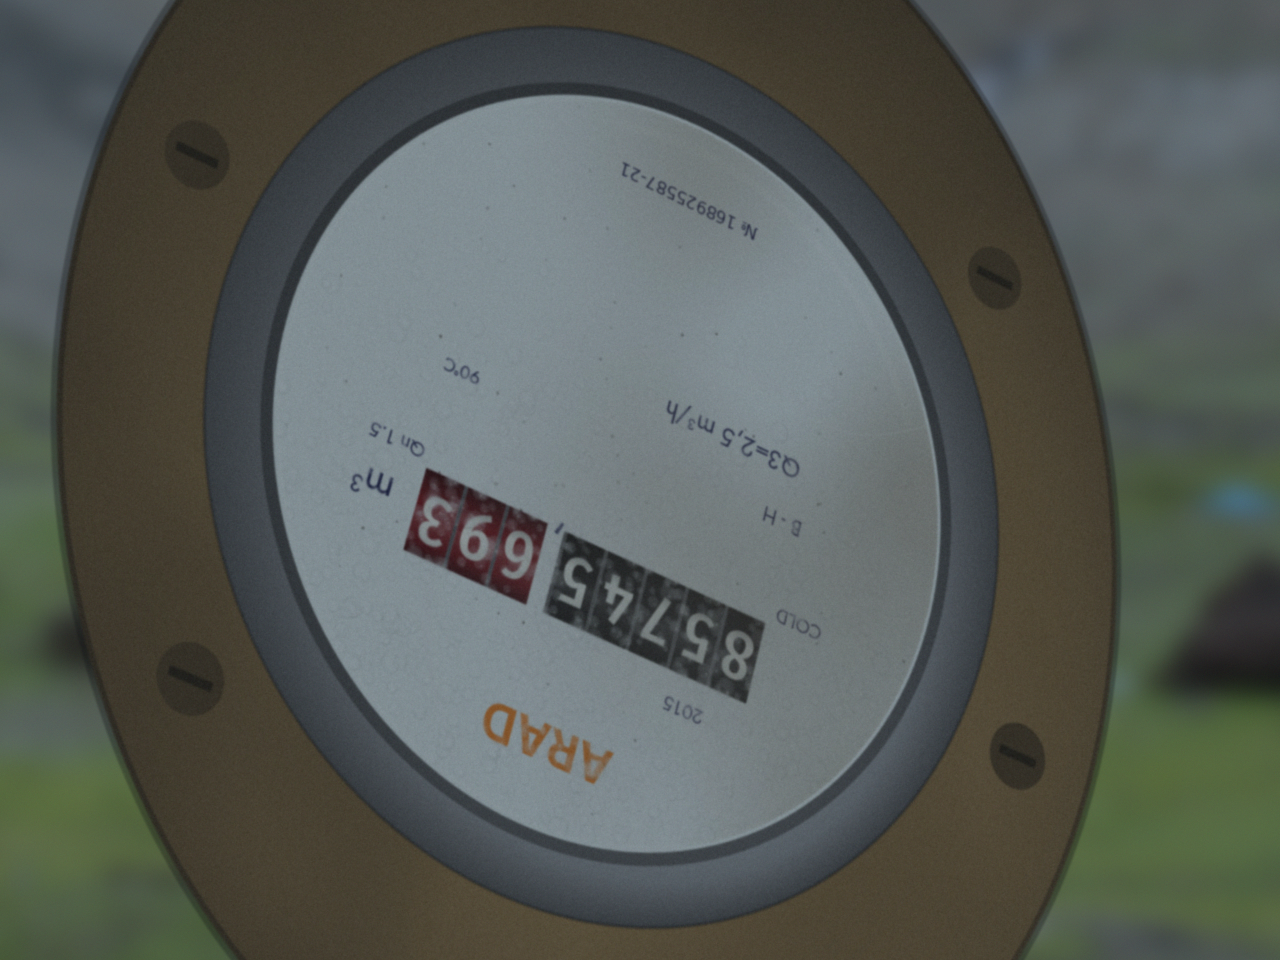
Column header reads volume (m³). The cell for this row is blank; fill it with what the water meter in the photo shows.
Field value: 85745.693 m³
